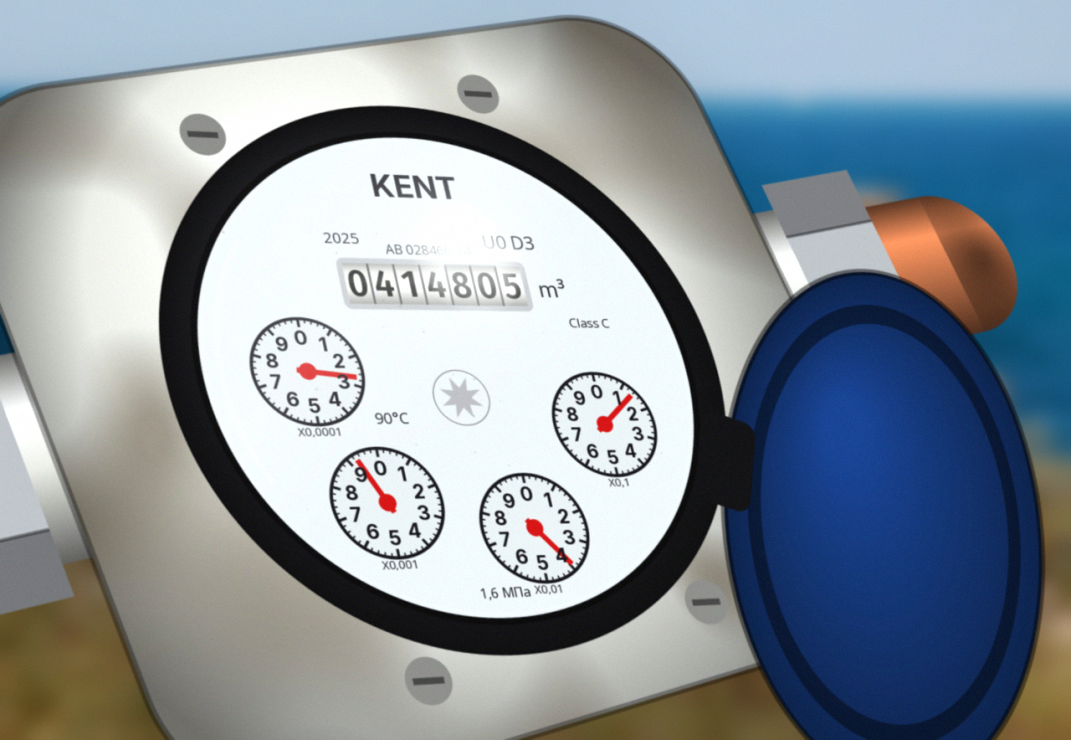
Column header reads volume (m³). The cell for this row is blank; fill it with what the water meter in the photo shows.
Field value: 414805.1392 m³
